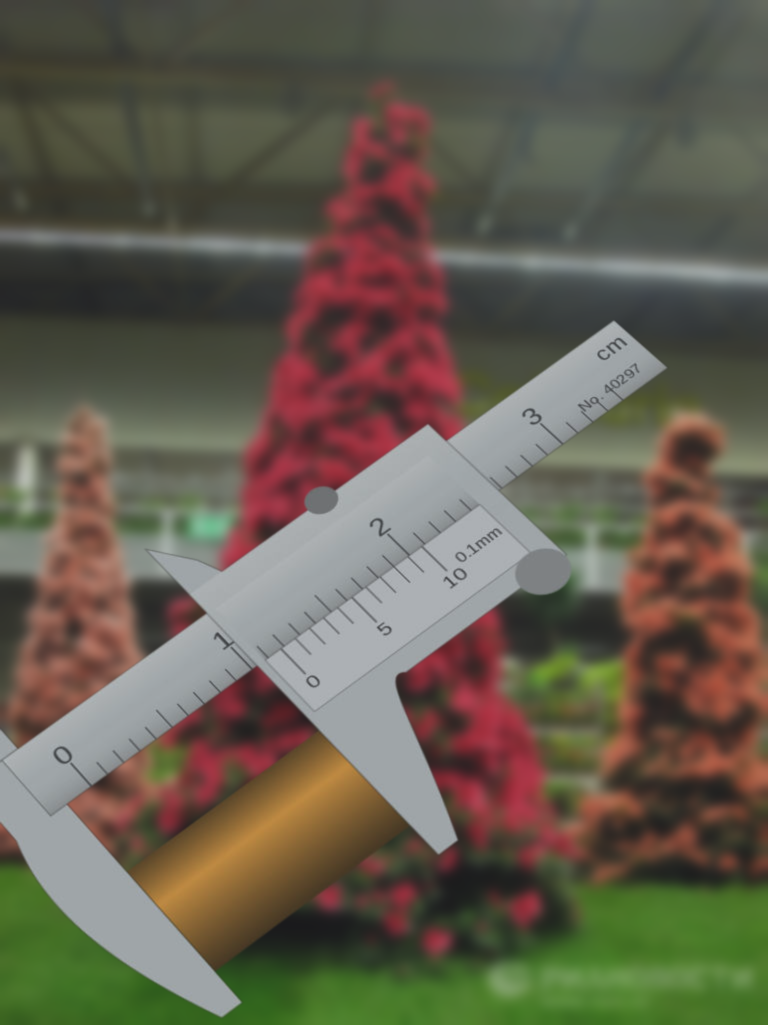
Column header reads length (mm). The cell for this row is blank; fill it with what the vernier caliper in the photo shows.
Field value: 11.8 mm
